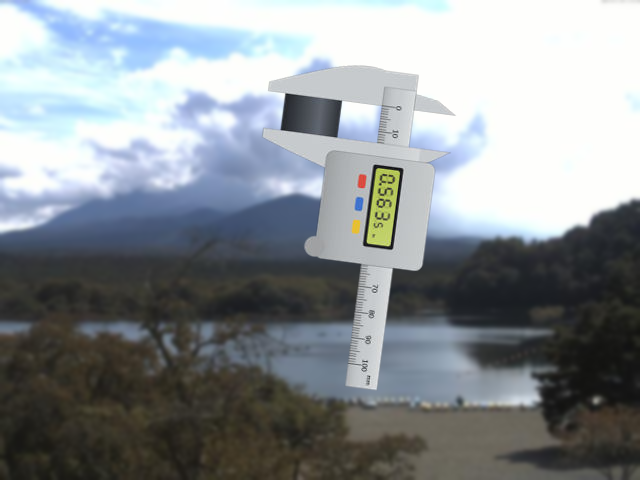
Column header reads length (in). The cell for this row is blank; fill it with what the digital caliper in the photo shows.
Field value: 0.5635 in
